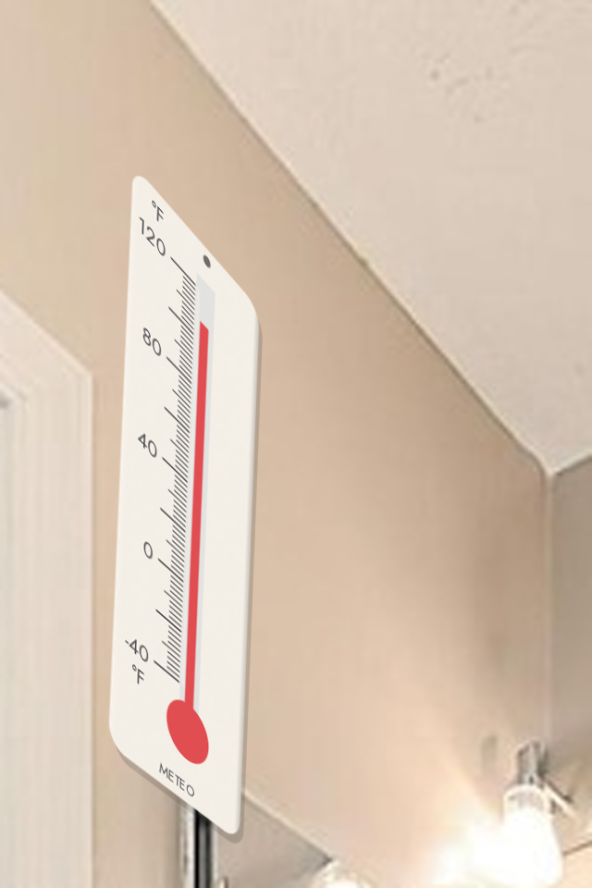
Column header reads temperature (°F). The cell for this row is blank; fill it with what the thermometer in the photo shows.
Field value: 108 °F
